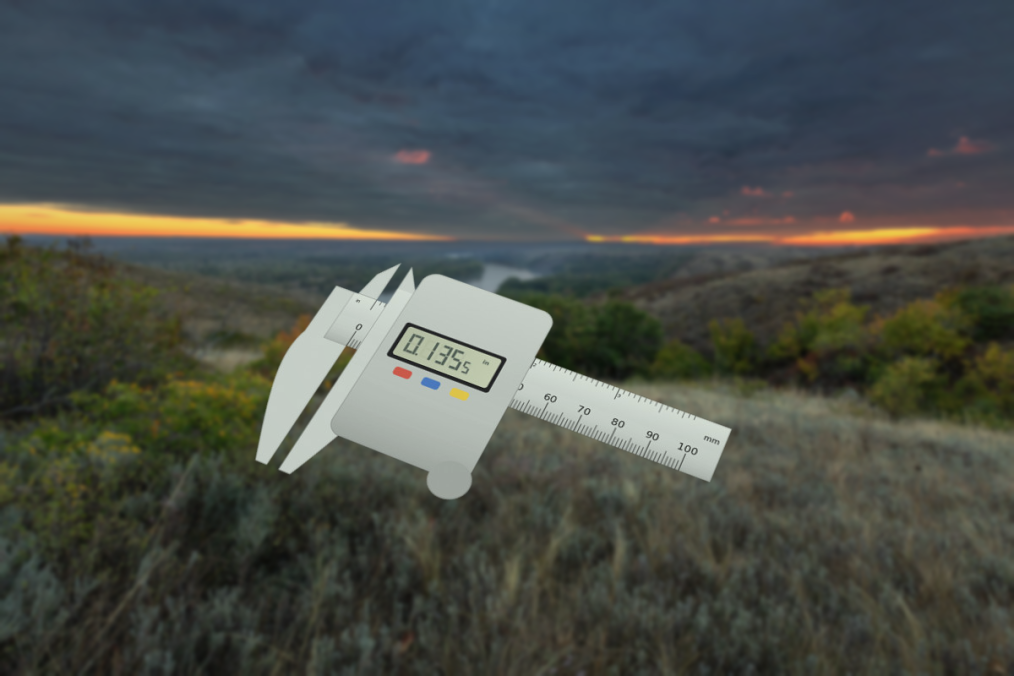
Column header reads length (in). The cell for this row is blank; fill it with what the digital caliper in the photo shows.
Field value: 0.1355 in
